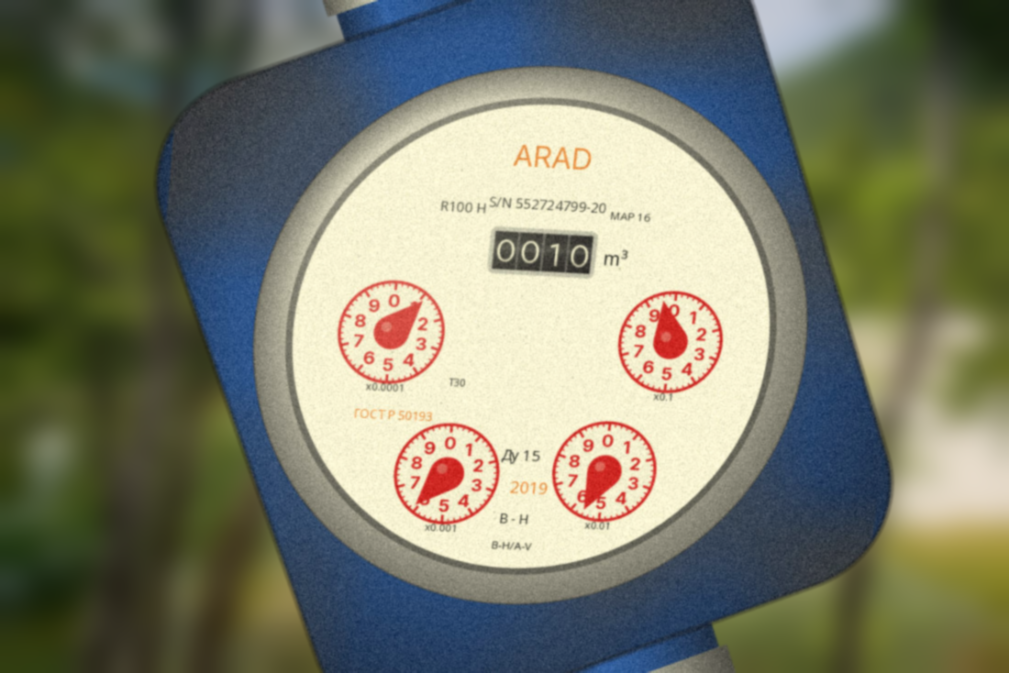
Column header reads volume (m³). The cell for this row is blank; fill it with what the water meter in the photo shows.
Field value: 9.9561 m³
